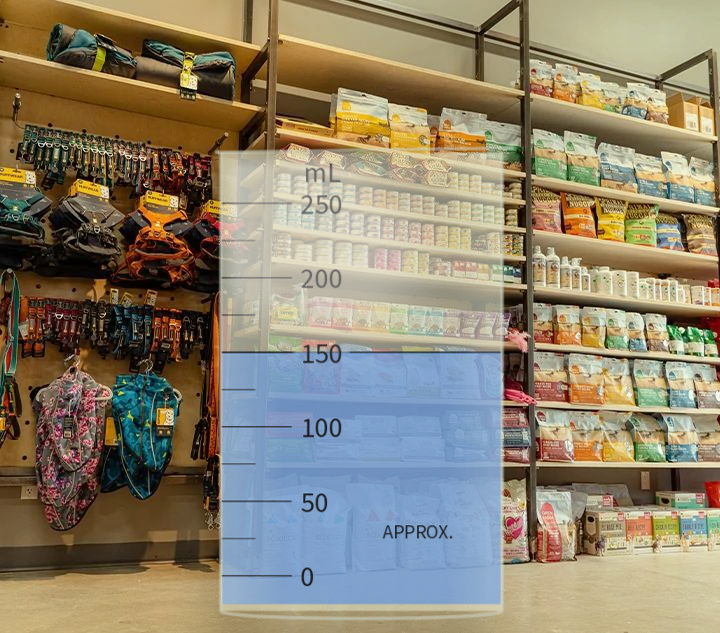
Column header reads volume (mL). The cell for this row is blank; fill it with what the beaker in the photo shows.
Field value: 150 mL
